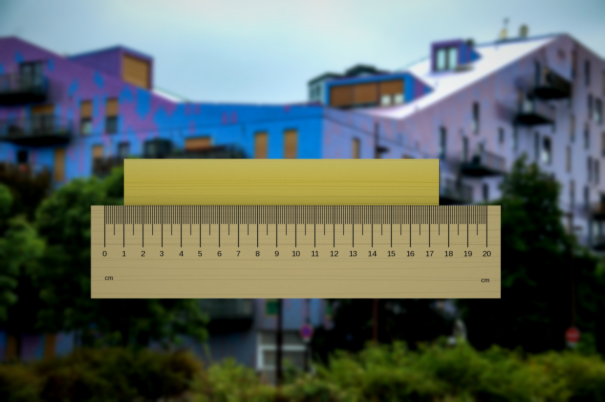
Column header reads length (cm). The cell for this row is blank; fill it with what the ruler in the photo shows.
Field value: 16.5 cm
